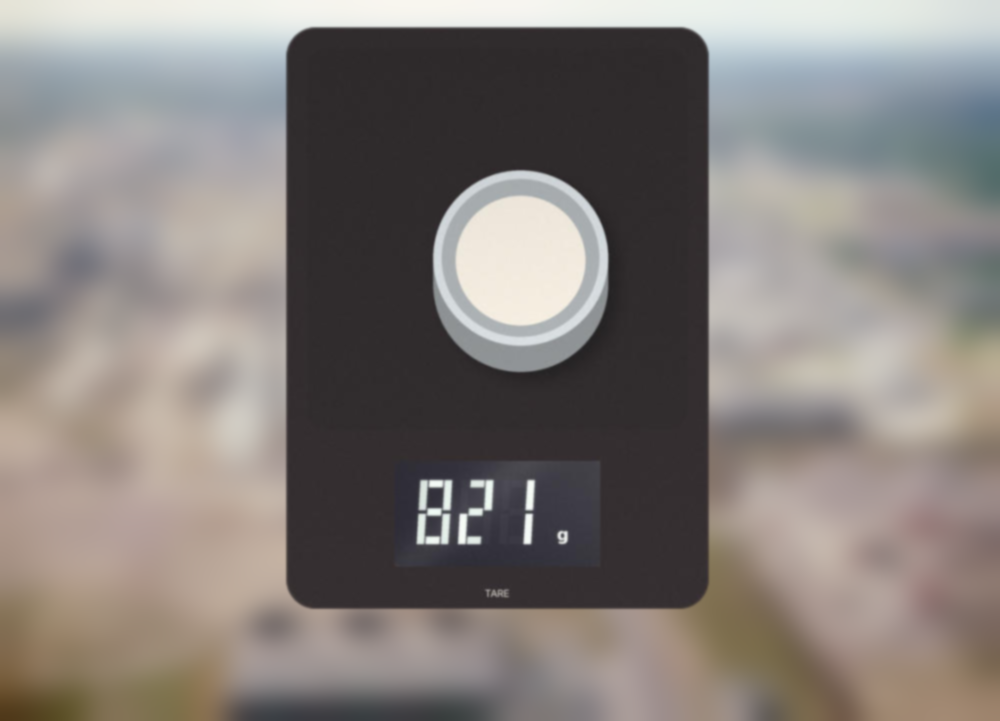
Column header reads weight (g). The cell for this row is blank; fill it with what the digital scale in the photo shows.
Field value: 821 g
